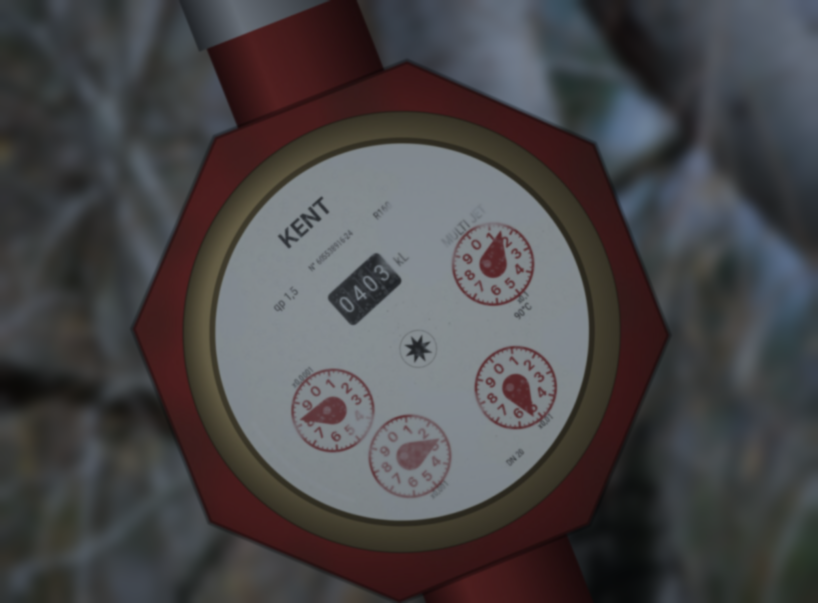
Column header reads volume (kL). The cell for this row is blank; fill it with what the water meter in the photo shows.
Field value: 403.1528 kL
